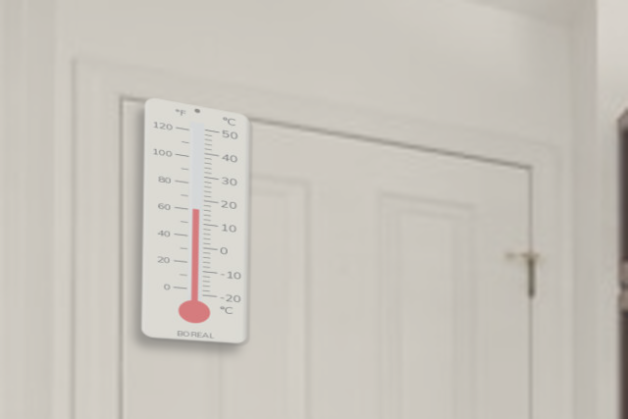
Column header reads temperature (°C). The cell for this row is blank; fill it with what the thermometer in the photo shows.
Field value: 16 °C
